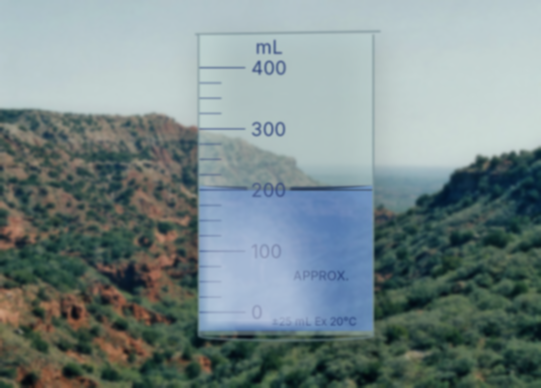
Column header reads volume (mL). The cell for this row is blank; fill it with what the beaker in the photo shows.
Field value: 200 mL
